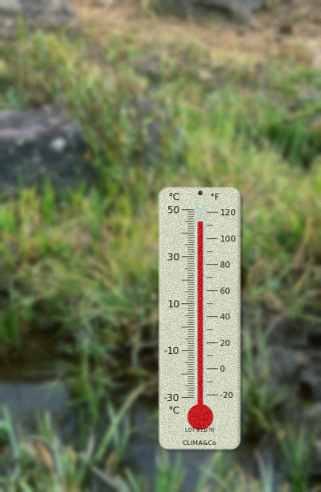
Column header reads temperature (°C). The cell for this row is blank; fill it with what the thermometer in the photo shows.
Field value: 45 °C
